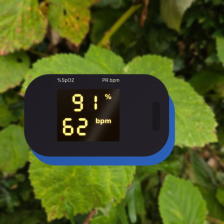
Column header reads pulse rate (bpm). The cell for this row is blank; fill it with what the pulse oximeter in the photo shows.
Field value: 62 bpm
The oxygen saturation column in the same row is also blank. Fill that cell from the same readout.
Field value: 91 %
